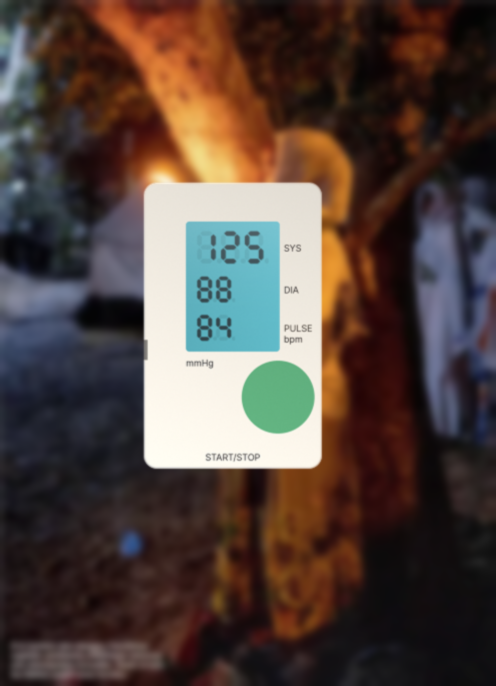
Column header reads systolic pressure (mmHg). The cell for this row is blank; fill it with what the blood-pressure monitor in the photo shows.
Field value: 125 mmHg
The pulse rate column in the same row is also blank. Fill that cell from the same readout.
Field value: 84 bpm
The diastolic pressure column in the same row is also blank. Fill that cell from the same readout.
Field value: 88 mmHg
